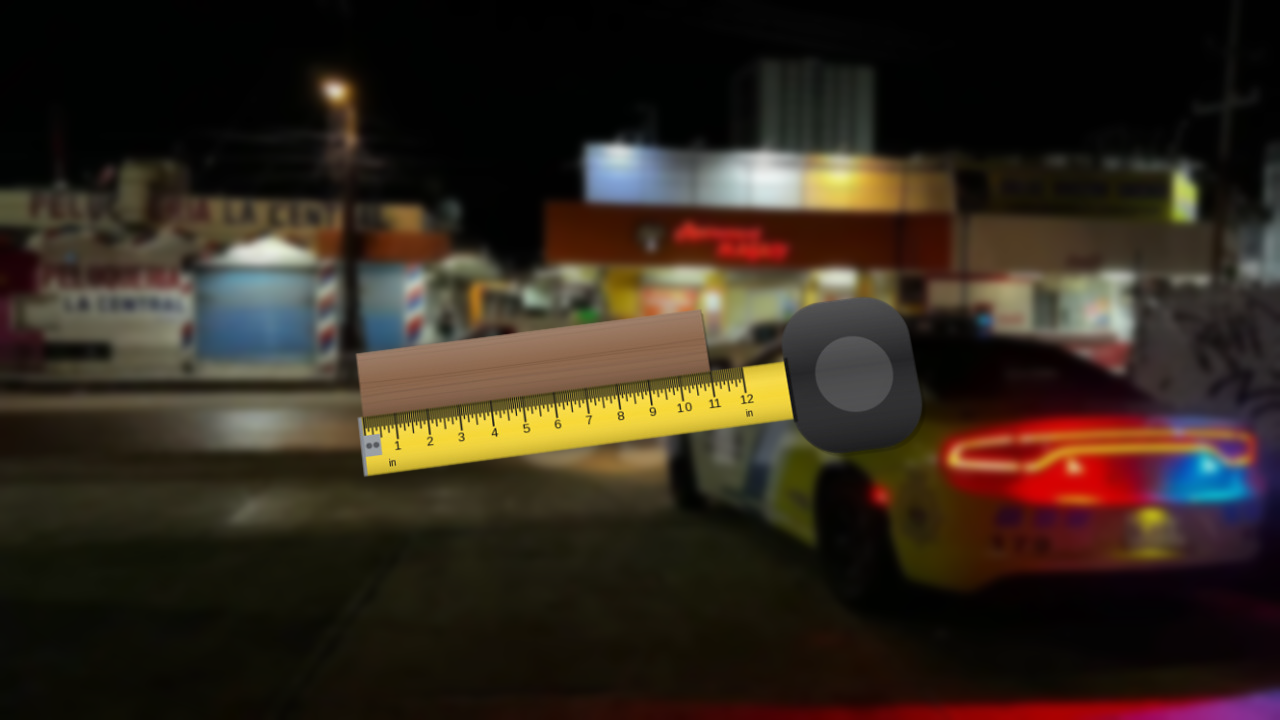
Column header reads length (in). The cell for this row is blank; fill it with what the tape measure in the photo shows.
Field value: 11 in
